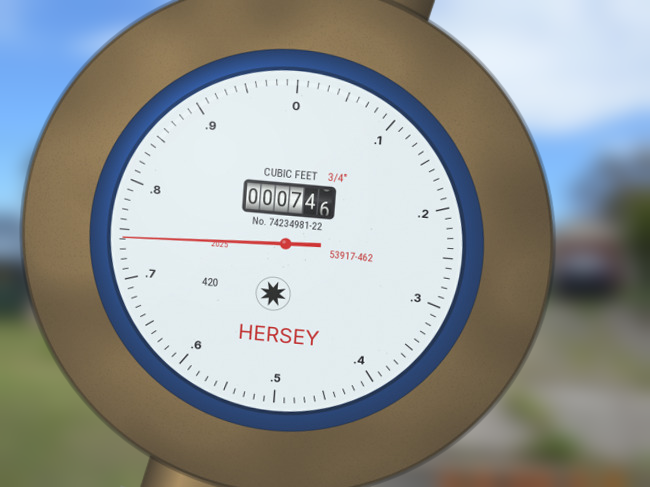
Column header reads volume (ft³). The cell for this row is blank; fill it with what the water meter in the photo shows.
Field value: 745.74 ft³
